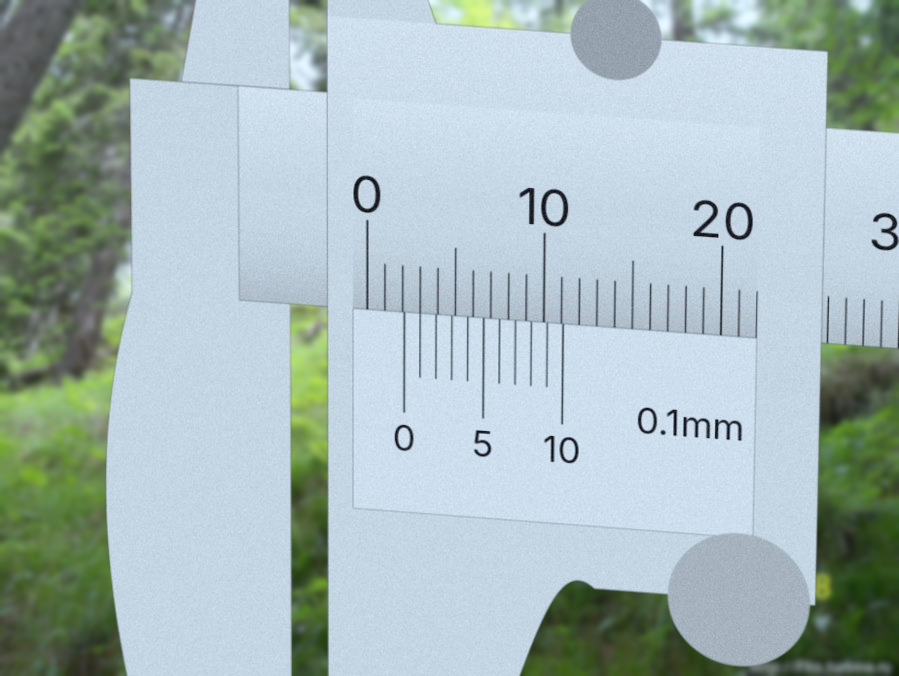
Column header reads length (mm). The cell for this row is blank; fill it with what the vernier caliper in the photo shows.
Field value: 2.1 mm
